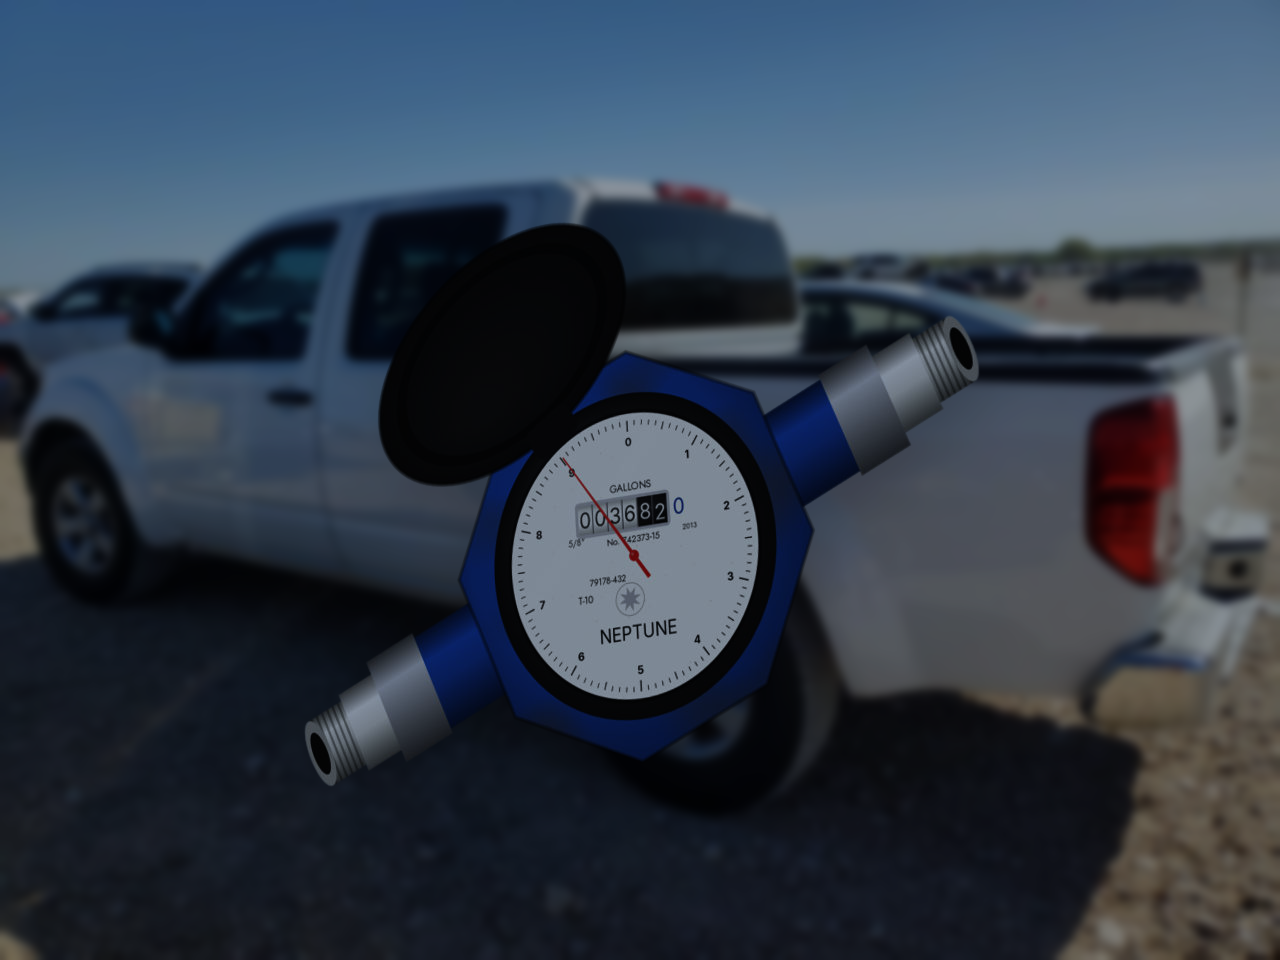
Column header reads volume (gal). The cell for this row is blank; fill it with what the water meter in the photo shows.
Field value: 36819.0 gal
